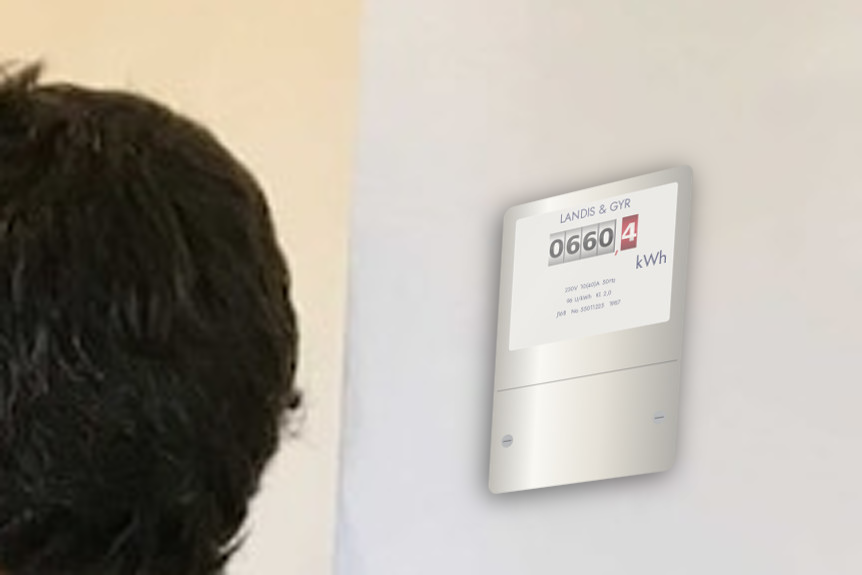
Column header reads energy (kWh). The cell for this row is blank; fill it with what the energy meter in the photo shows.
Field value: 660.4 kWh
